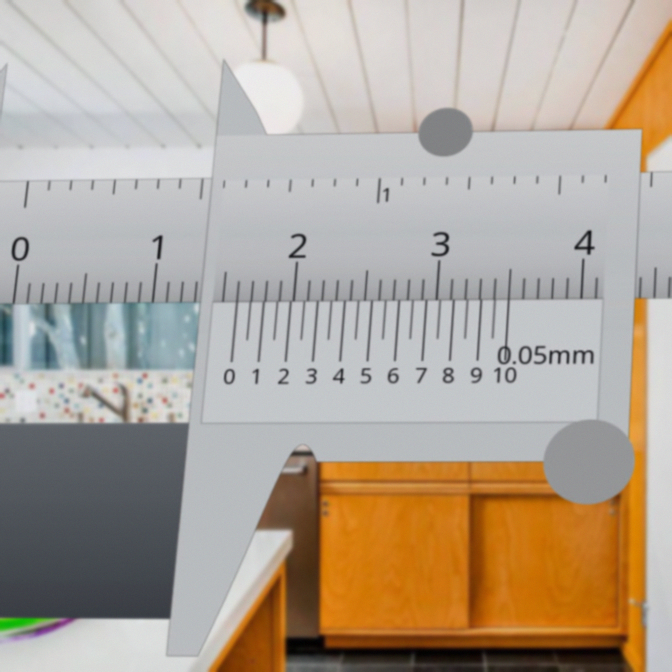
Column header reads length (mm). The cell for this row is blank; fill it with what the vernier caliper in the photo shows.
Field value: 16.0 mm
